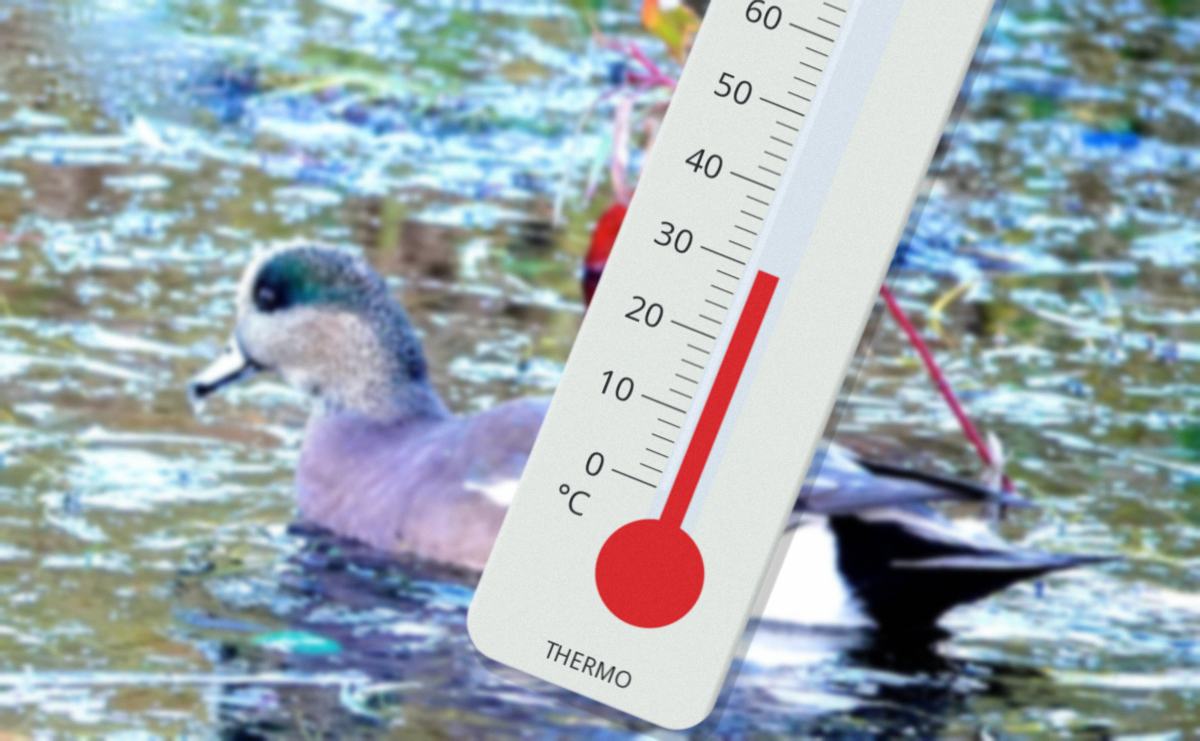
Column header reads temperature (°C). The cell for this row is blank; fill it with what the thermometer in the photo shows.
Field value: 30 °C
